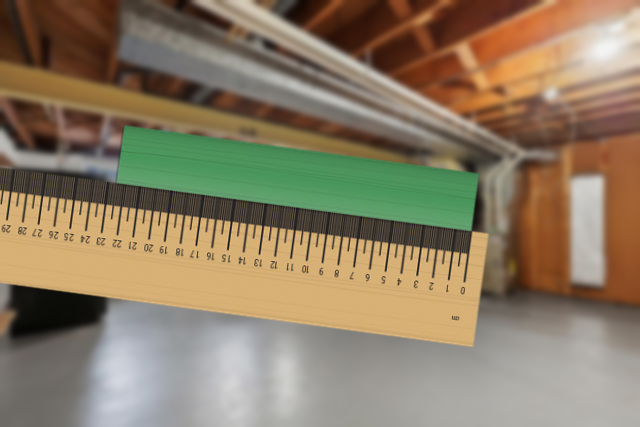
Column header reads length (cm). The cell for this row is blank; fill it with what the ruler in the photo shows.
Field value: 22.5 cm
